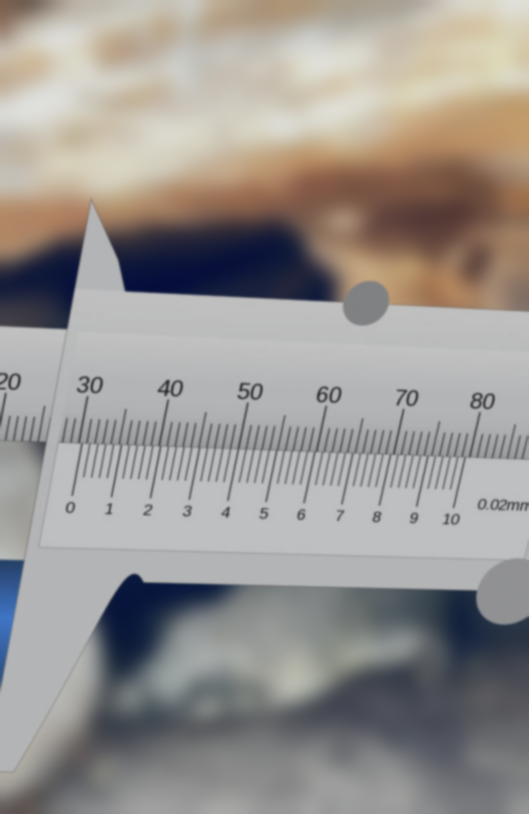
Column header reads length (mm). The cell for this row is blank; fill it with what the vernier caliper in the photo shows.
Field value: 30.4 mm
